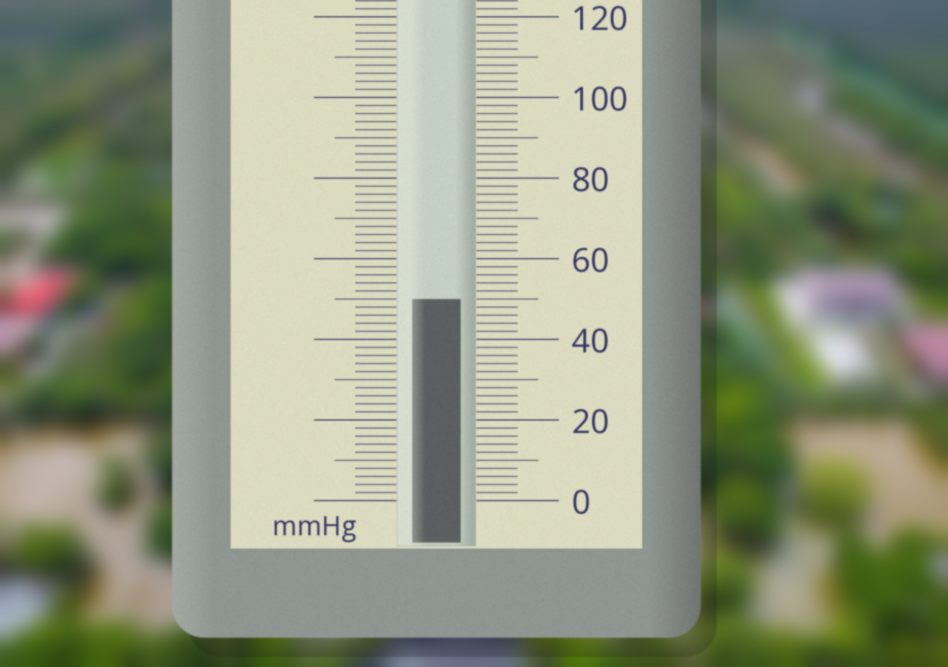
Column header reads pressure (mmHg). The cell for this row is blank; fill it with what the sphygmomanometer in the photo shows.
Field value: 50 mmHg
